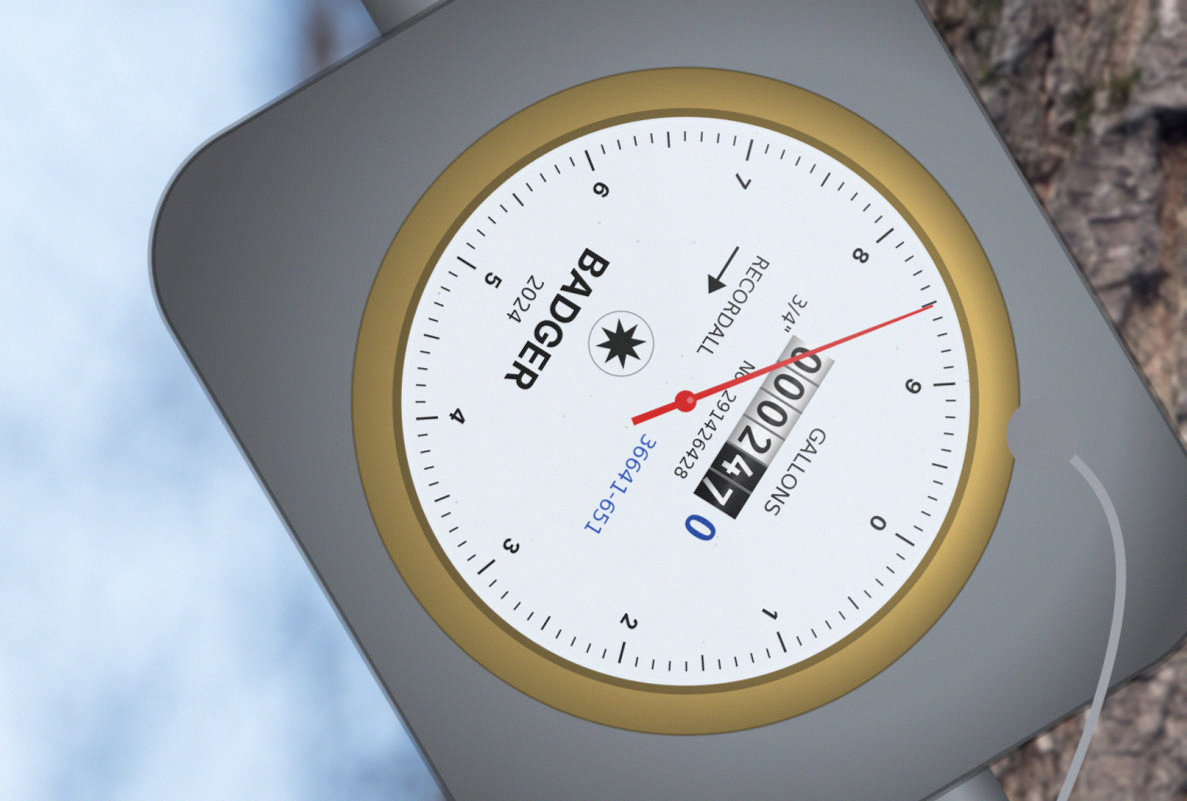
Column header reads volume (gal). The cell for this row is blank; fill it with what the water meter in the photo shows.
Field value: 2468.5 gal
